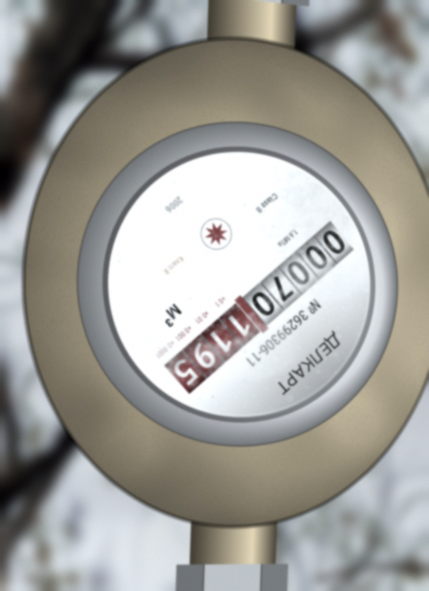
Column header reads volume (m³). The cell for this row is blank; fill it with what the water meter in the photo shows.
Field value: 70.1195 m³
